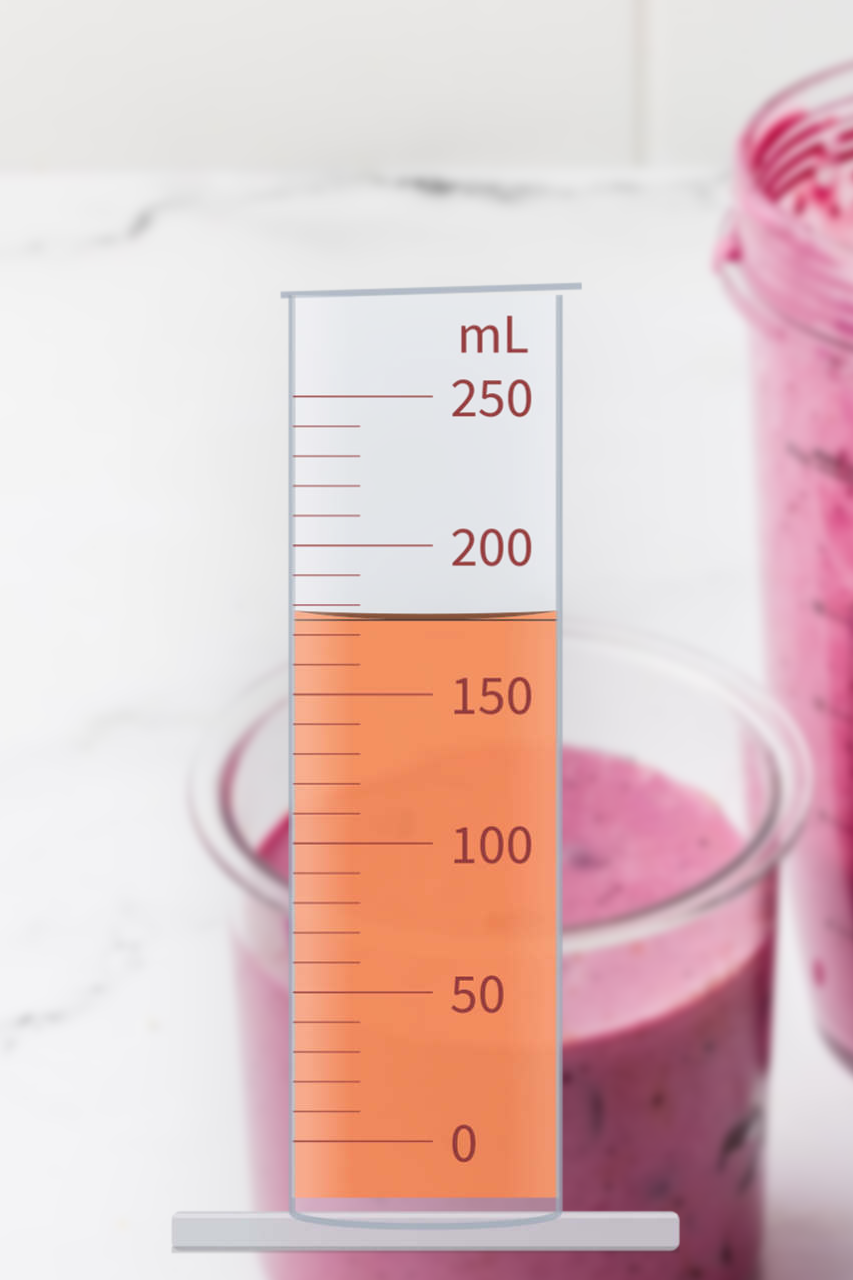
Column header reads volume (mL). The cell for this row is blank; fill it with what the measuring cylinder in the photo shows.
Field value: 175 mL
